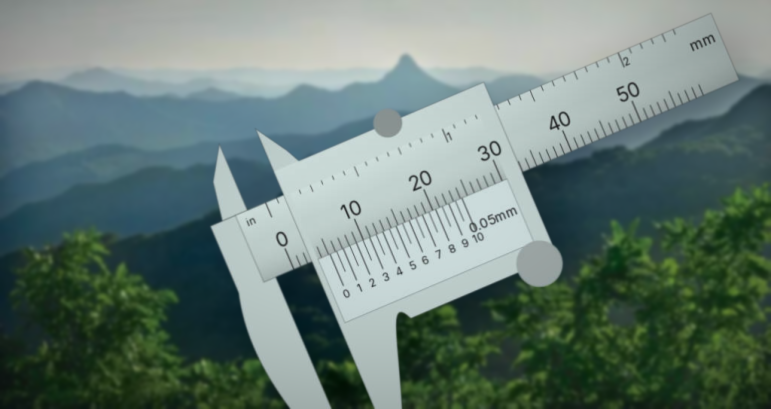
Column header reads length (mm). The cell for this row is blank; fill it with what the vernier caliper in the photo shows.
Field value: 5.2 mm
